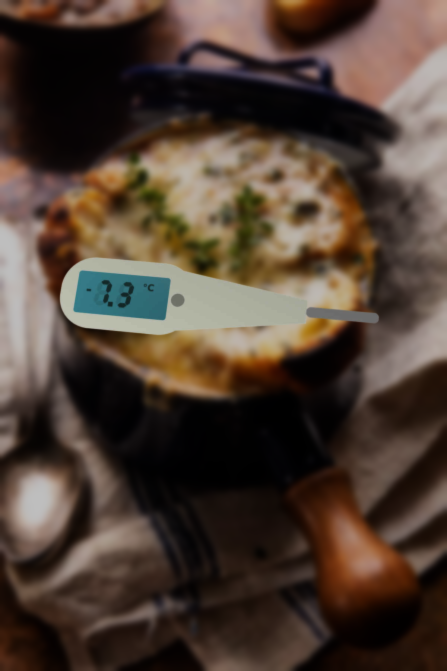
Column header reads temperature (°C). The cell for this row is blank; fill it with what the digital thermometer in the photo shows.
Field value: -7.3 °C
